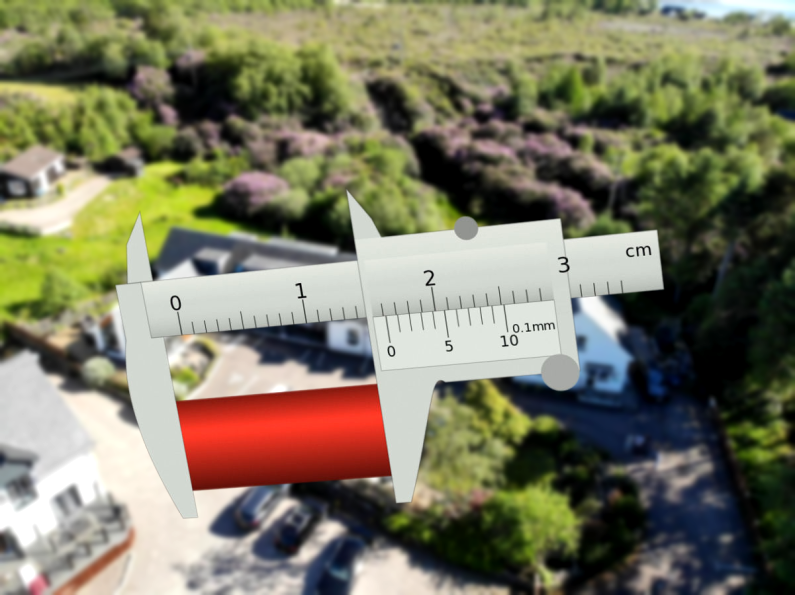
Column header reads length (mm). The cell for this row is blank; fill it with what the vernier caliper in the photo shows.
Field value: 16.2 mm
